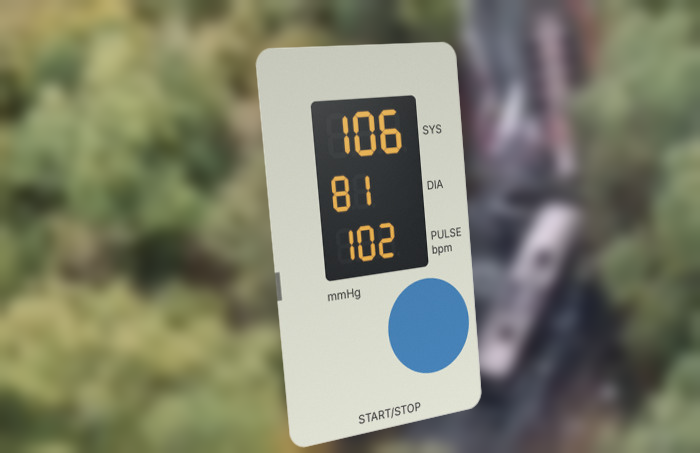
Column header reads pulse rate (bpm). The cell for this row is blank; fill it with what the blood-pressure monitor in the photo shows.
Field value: 102 bpm
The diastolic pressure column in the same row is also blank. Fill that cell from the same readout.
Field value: 81 mmHg
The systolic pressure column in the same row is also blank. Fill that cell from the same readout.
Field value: 106 mmHg
